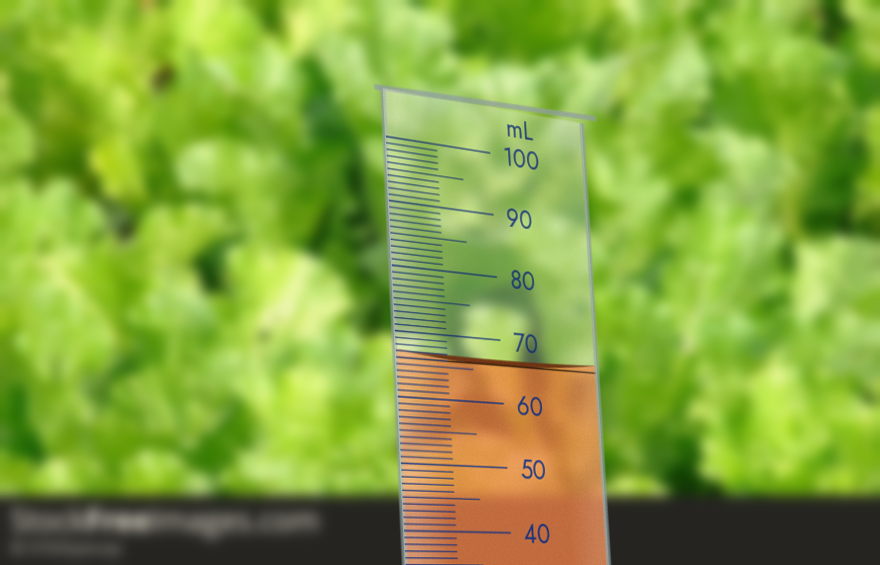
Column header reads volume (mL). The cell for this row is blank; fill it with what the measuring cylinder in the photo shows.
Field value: 66 mL
